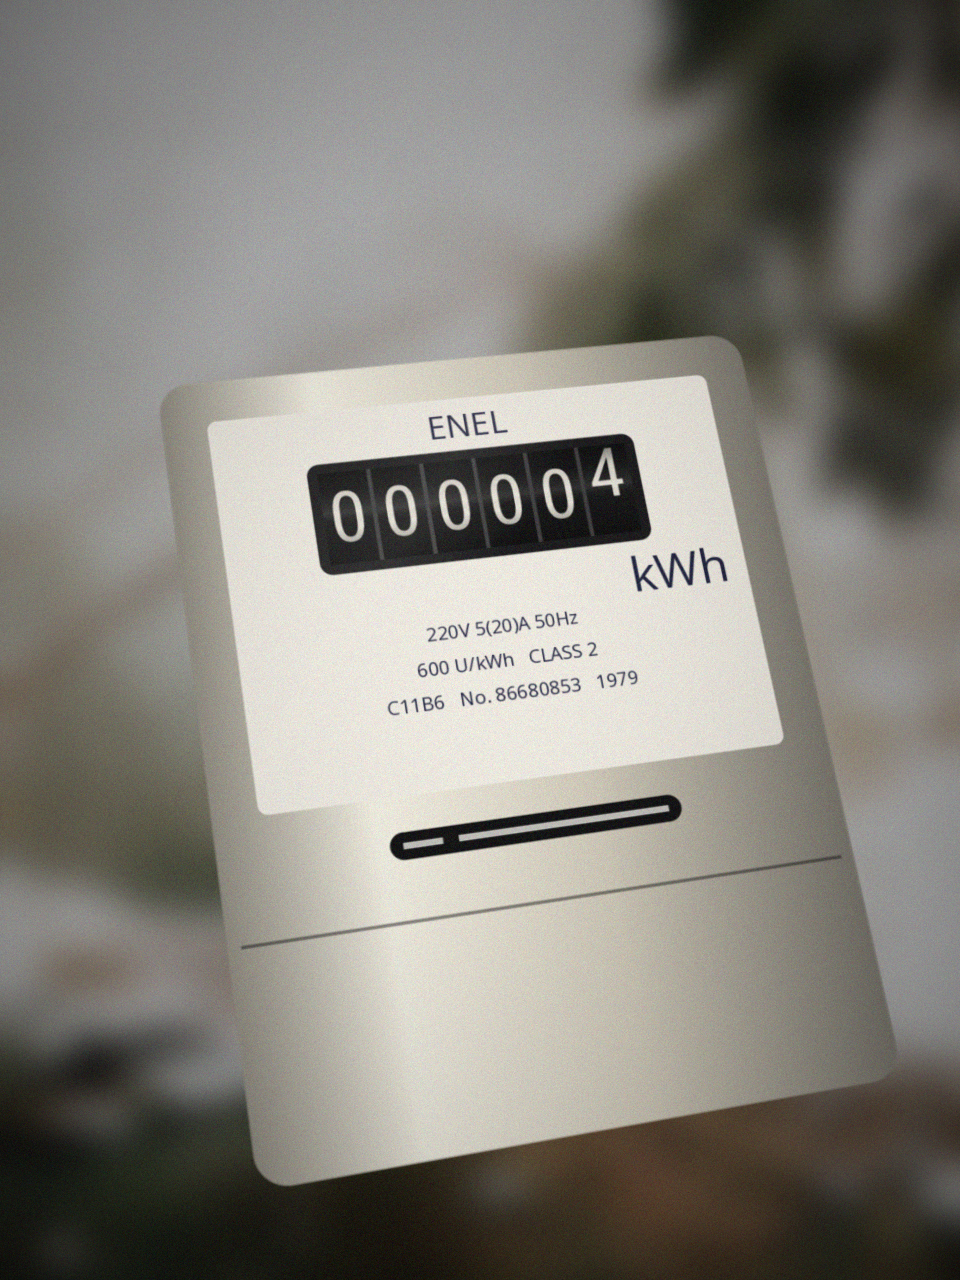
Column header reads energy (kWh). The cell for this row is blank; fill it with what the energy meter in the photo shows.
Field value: 4 kWh
